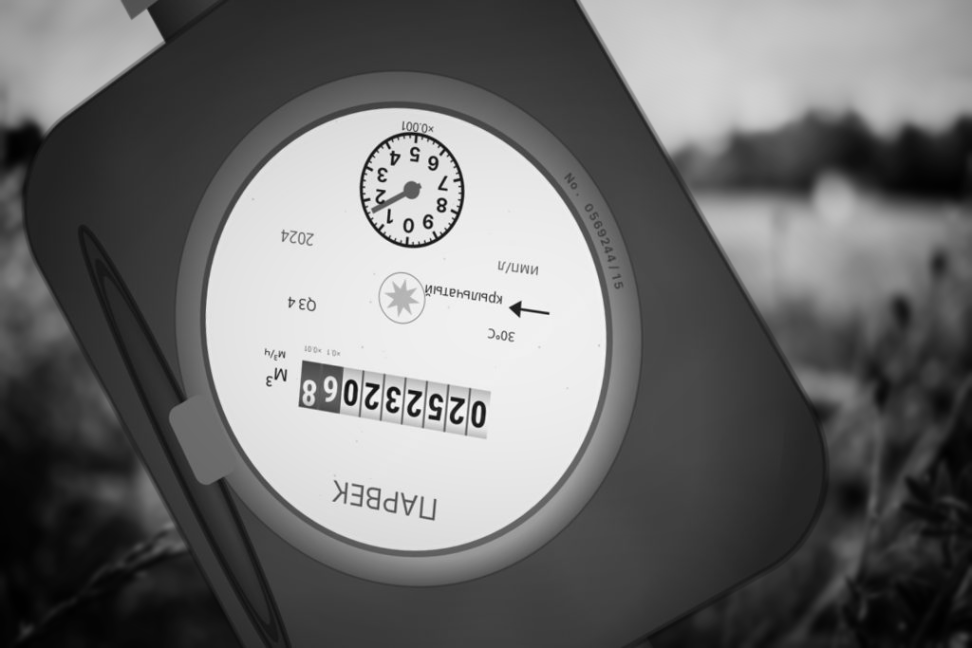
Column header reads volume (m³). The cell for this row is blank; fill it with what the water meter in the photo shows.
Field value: 252320.681 m³
